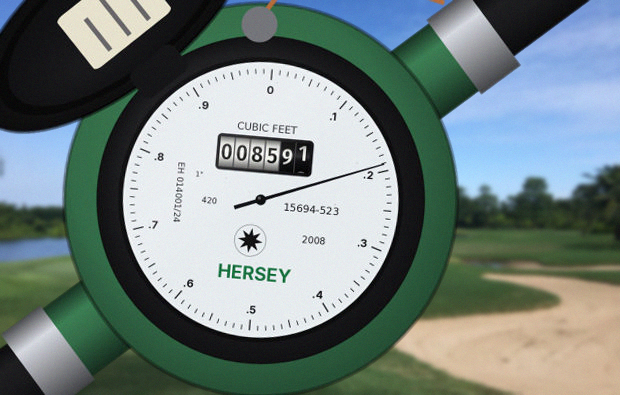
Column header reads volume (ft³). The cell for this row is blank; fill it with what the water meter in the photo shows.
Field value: 8591.19 ft³
